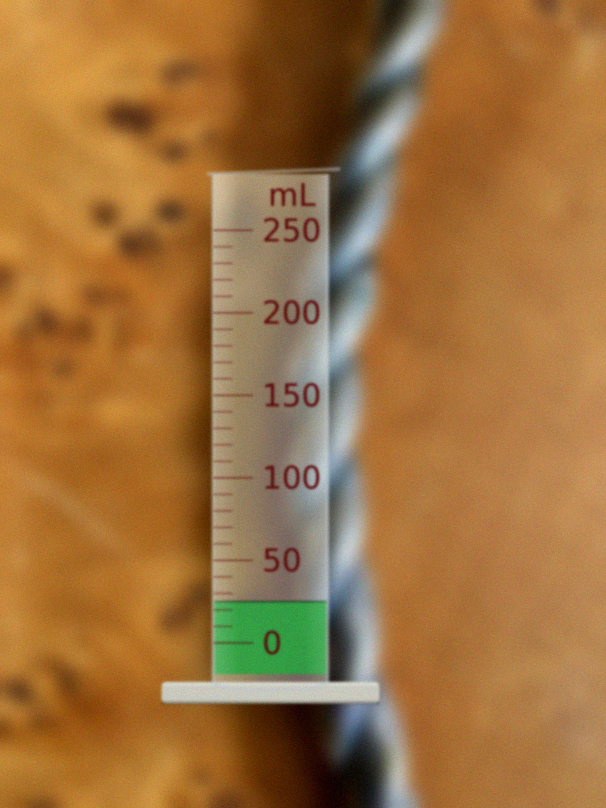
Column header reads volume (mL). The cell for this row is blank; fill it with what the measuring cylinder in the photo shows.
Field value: 25 mL
